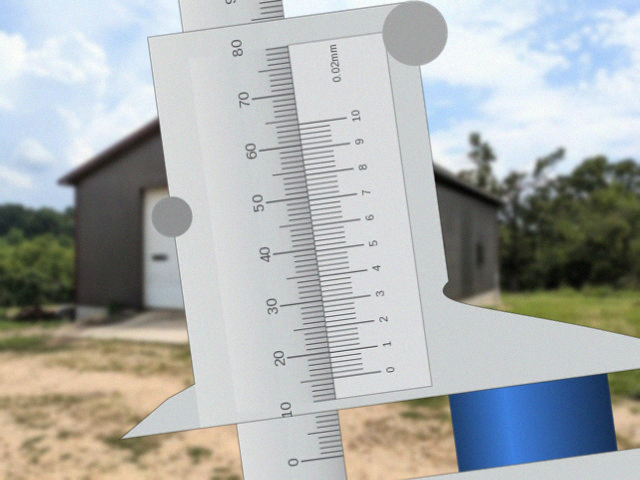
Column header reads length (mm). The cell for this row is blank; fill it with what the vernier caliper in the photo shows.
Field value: 15.0 mm
